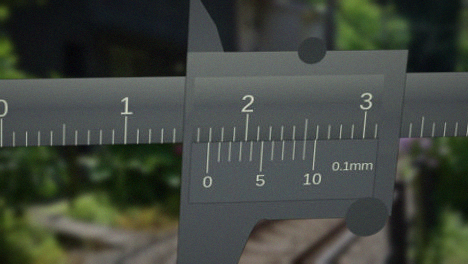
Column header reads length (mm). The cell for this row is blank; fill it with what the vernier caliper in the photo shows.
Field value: 16.9 mm
